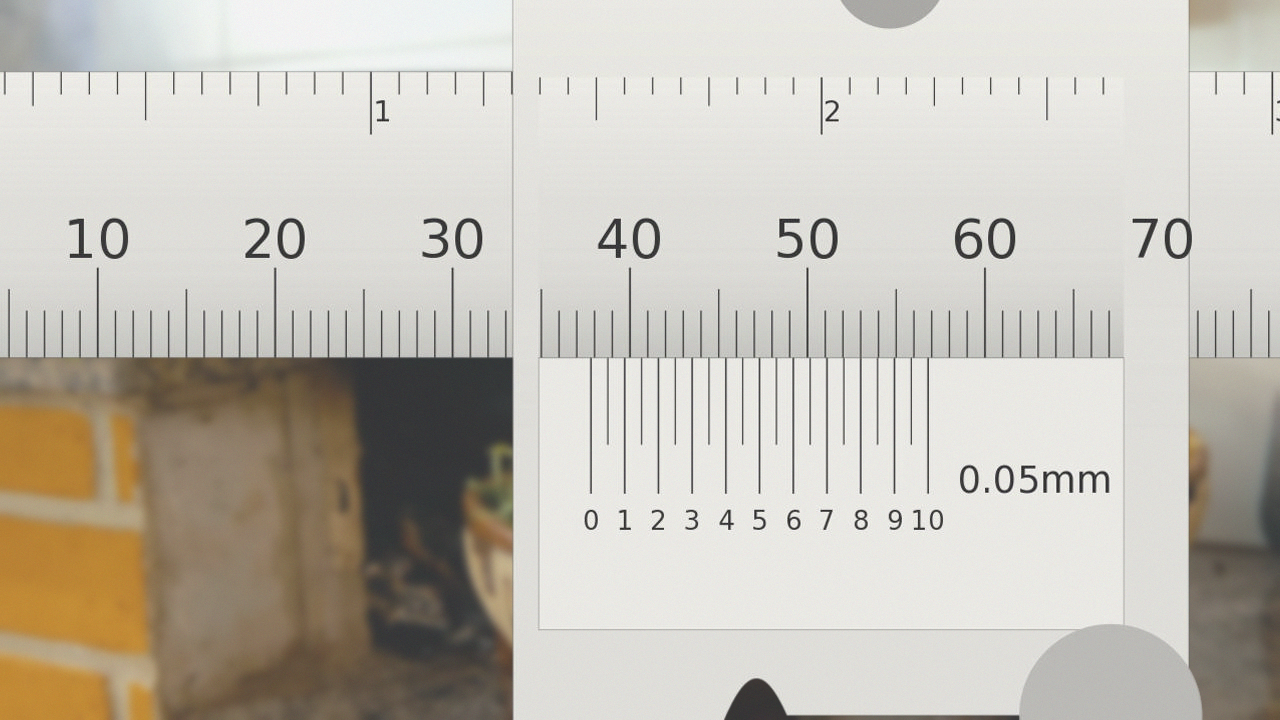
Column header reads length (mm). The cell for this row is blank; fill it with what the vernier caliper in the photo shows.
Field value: 37.8 mm
